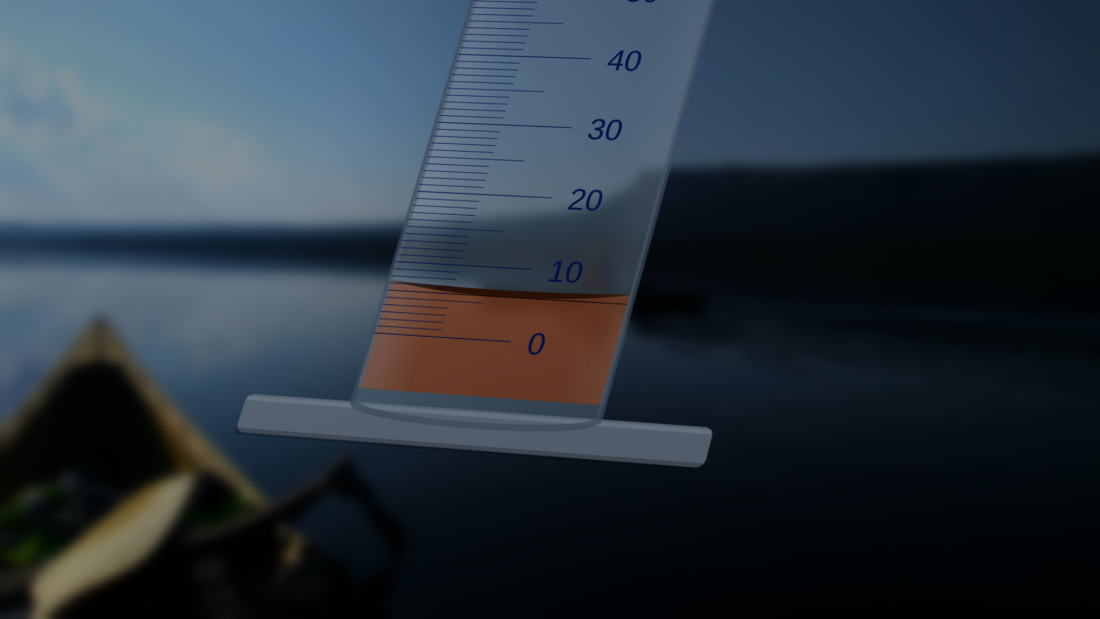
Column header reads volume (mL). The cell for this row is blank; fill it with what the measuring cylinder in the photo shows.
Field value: 6 mL
